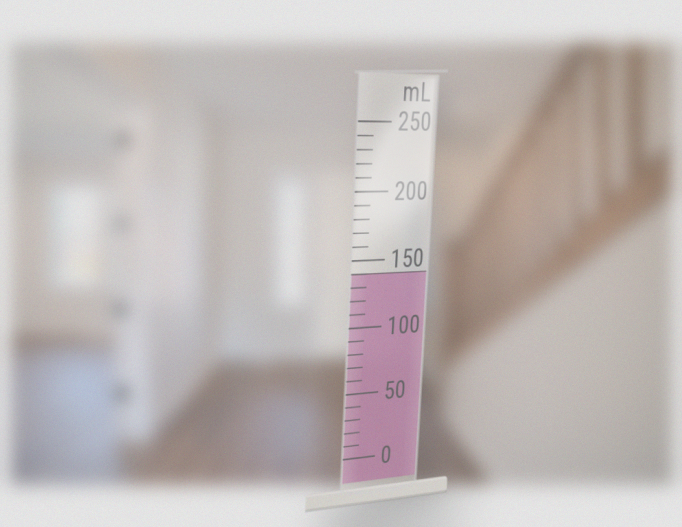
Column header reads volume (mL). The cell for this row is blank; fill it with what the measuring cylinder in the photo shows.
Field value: 140 mL
